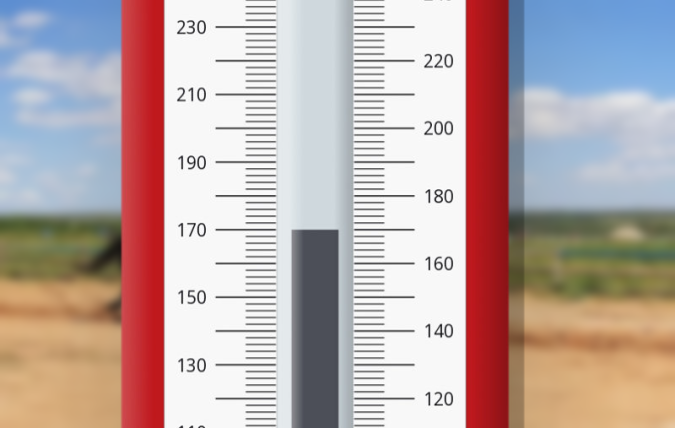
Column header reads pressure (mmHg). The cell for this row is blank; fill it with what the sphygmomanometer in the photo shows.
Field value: 170 mmHg
